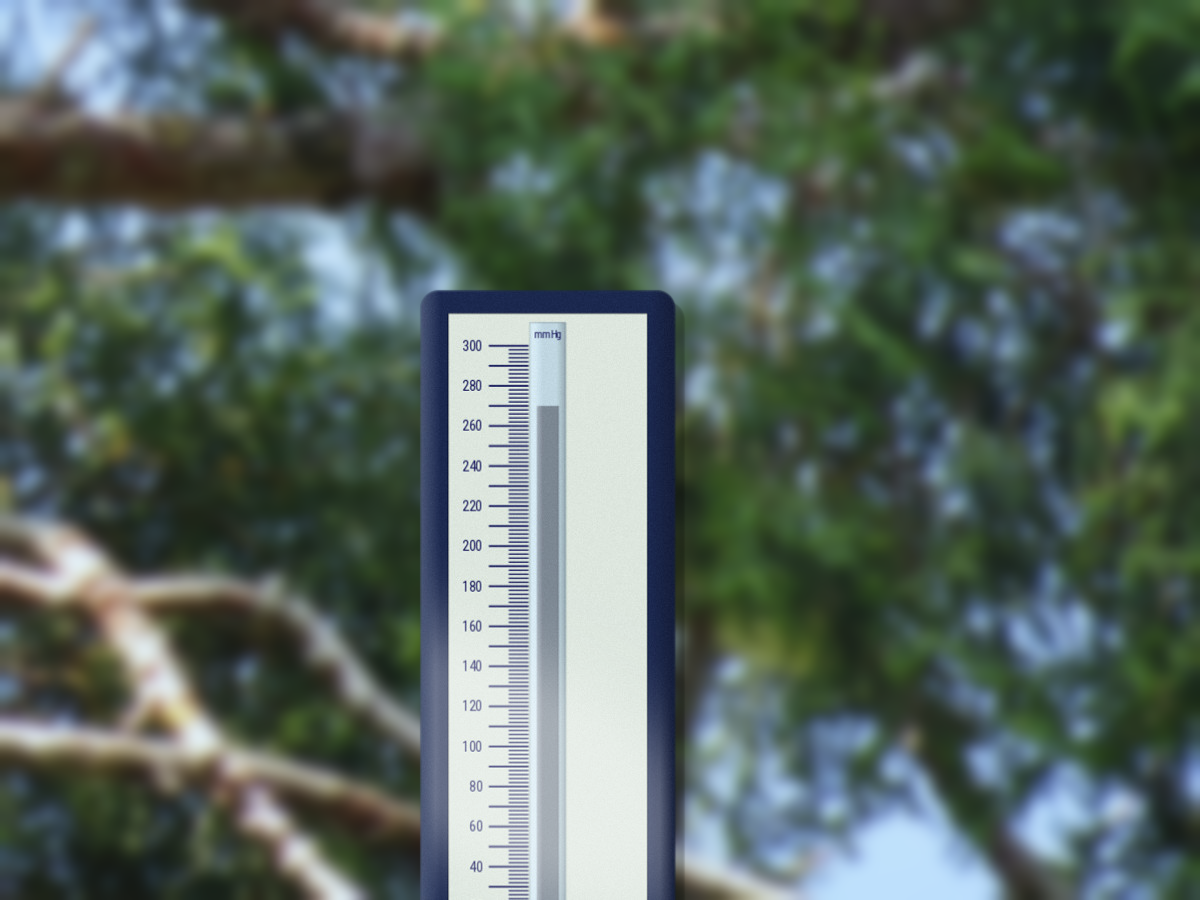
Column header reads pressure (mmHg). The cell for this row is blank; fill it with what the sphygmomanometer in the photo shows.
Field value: 270 mmHg
